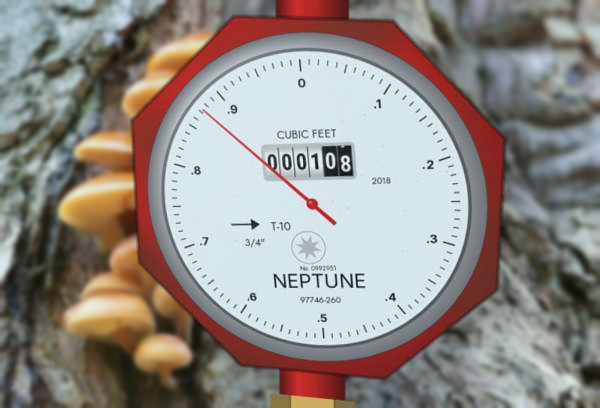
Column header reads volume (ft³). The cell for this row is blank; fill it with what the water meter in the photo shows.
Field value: 107.87 ft³
